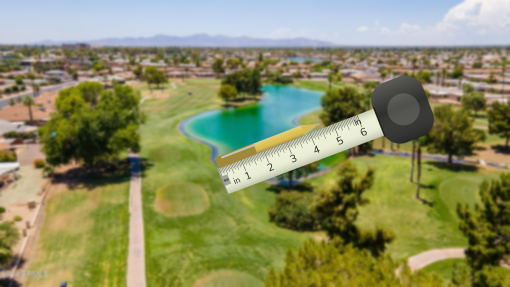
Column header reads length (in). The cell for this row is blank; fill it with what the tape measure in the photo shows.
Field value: 4.5 in
